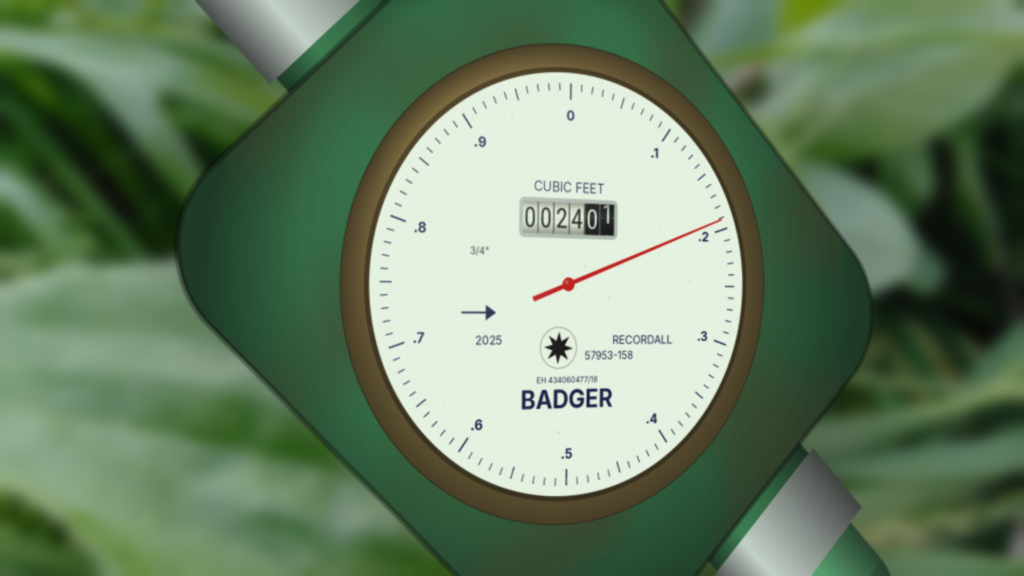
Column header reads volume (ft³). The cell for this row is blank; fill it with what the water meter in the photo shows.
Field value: 2401.19 ft³
